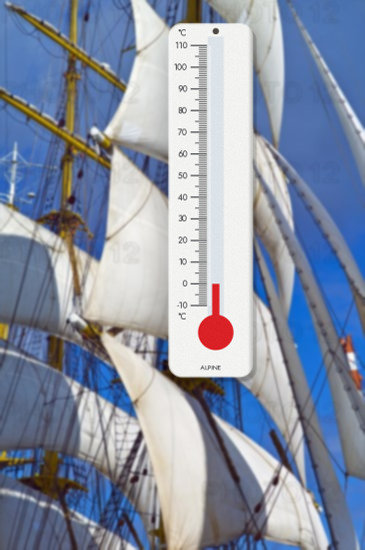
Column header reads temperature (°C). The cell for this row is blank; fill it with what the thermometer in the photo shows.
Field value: 0 °C
